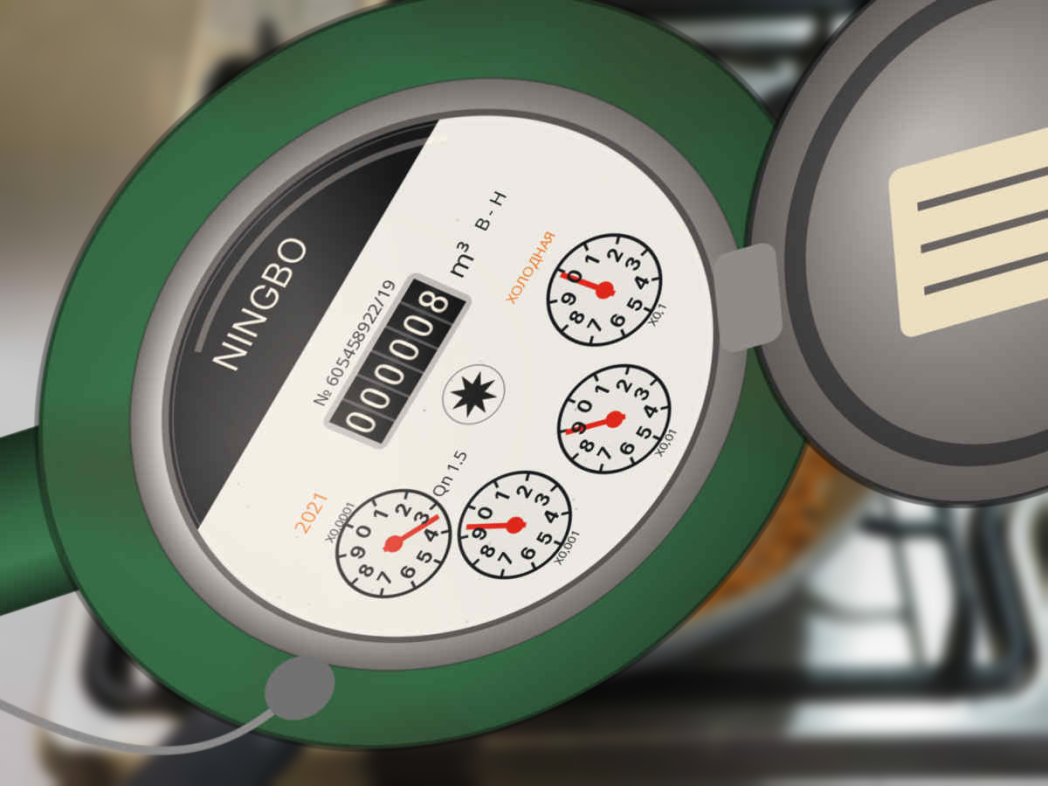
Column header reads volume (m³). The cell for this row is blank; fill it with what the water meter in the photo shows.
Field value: 7.9893 m³
